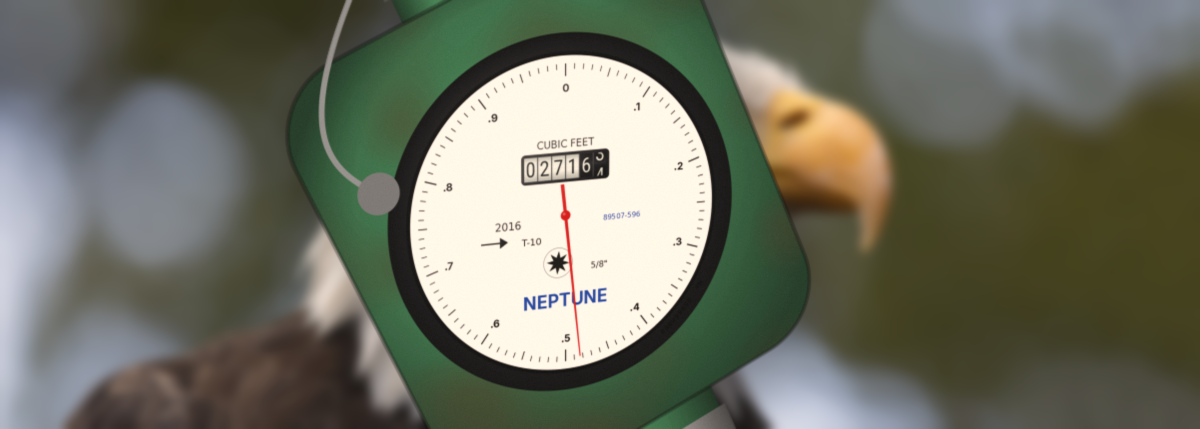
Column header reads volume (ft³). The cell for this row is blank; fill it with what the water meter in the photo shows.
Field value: 27163.48 ft³
